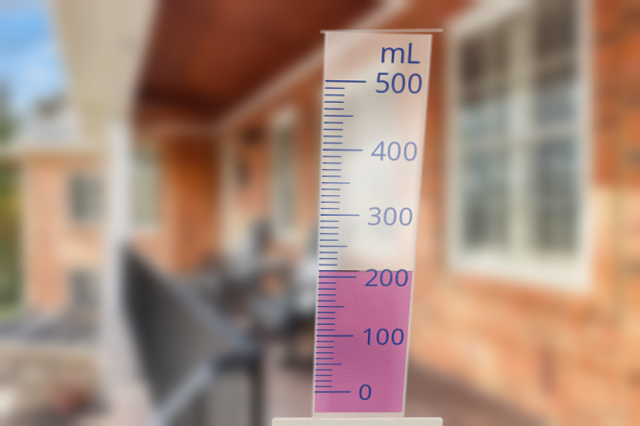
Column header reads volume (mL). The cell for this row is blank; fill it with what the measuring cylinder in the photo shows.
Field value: 210 mL
